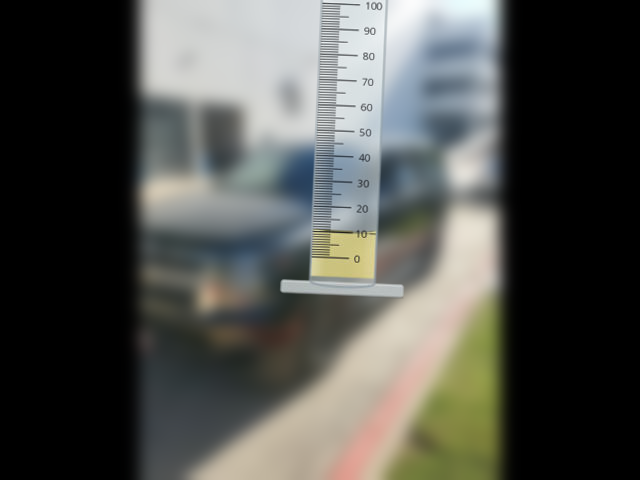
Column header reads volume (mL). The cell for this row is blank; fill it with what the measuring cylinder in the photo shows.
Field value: 10 mL
